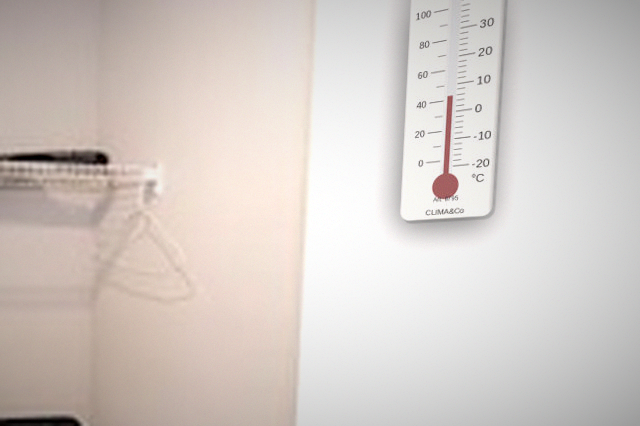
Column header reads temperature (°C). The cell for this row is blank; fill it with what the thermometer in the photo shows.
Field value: 6 °C
